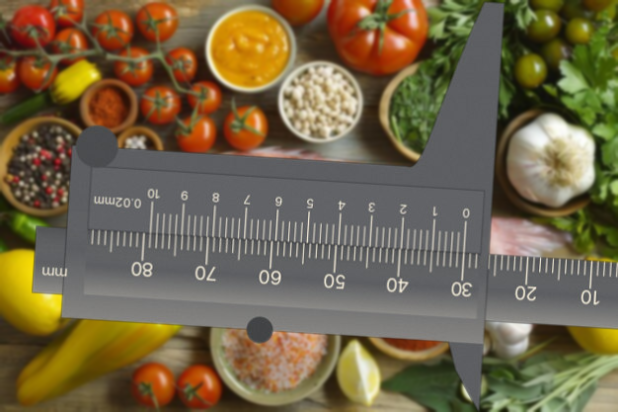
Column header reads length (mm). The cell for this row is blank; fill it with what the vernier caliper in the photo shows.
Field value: 30.0 mm
